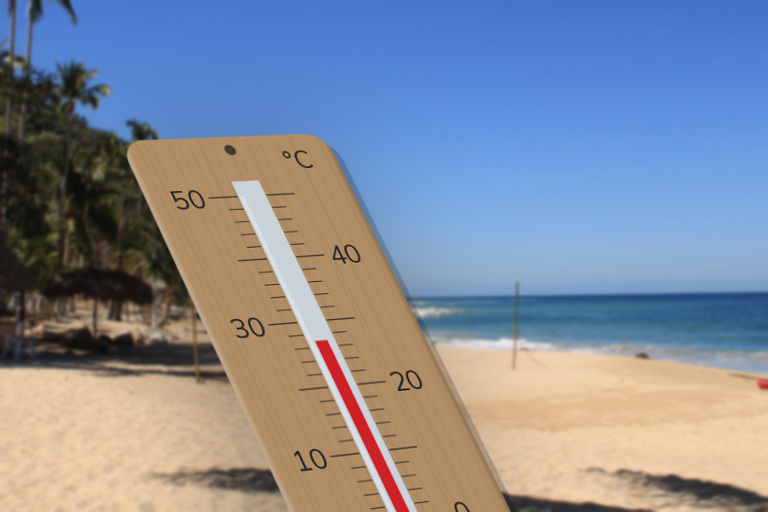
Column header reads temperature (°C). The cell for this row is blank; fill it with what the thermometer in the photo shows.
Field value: 27 °C
